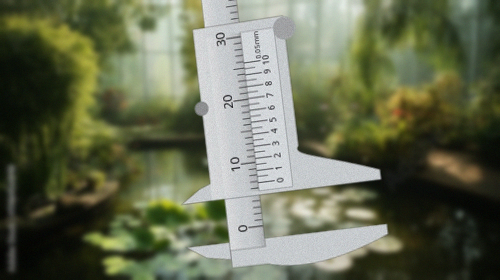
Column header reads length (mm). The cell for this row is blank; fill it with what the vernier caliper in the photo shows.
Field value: 6.8 mm
